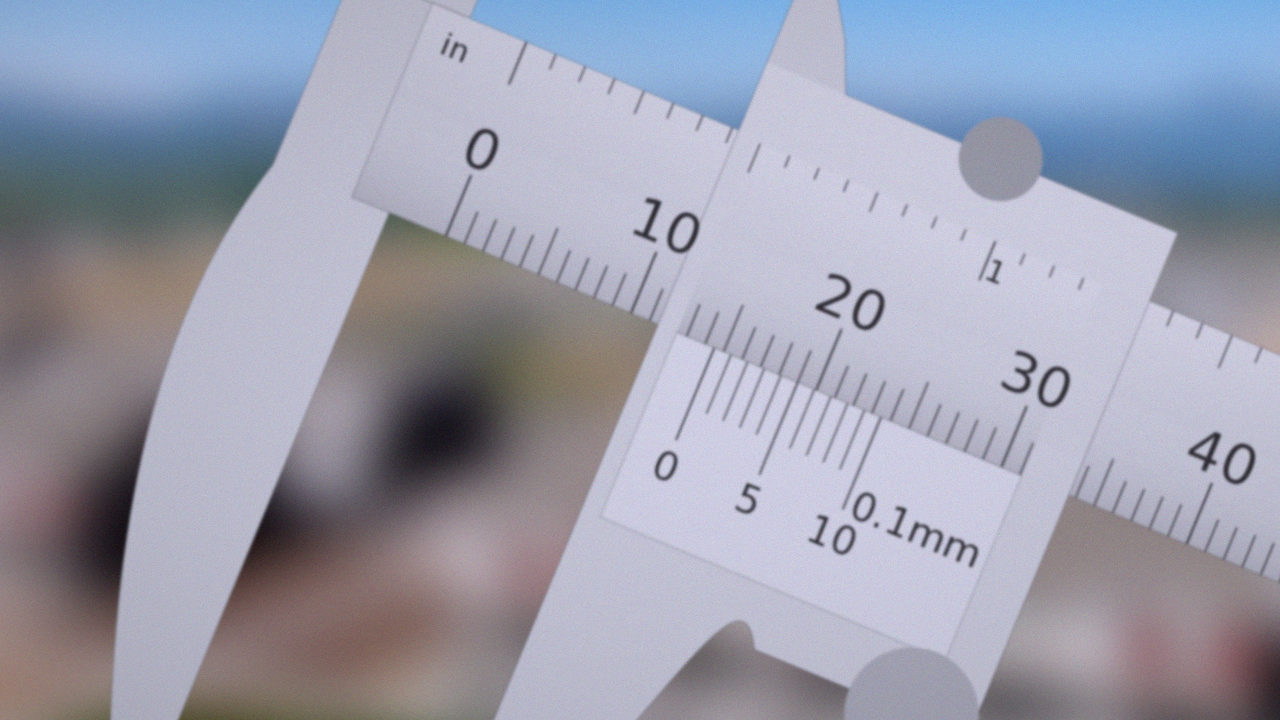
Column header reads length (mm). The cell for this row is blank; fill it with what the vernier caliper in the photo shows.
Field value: 14.5 mm
